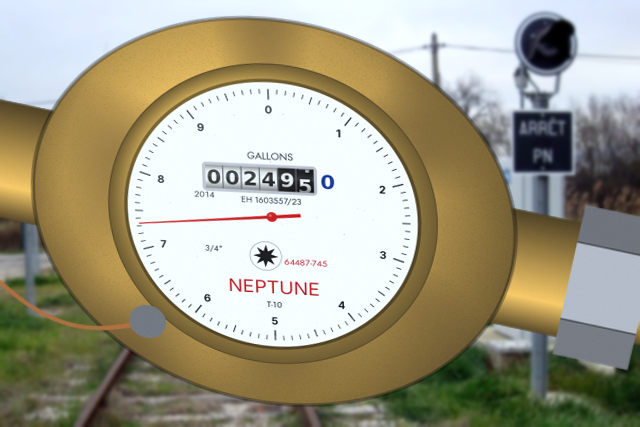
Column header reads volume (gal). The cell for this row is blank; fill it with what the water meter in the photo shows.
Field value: 24947.3 gal
